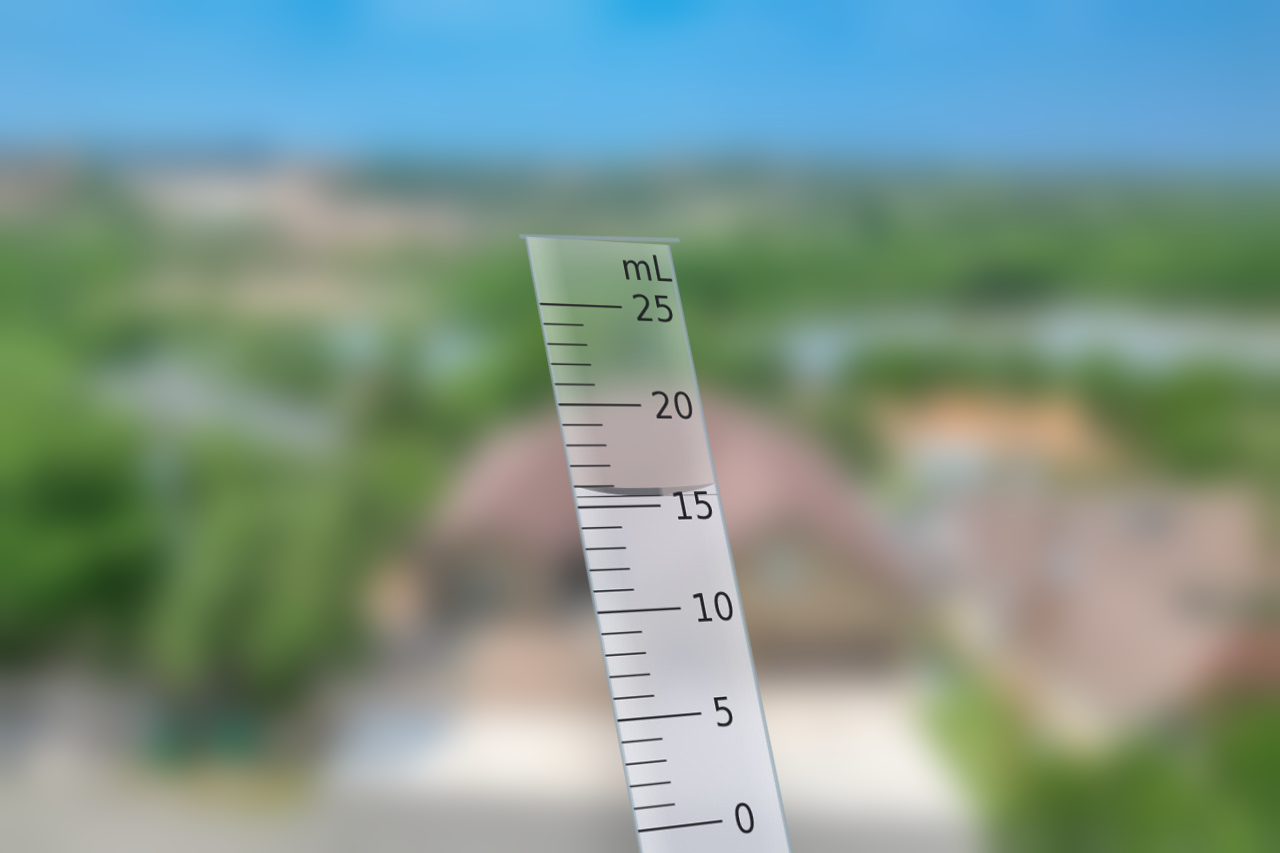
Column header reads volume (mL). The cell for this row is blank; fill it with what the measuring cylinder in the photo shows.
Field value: 15.5 mL
